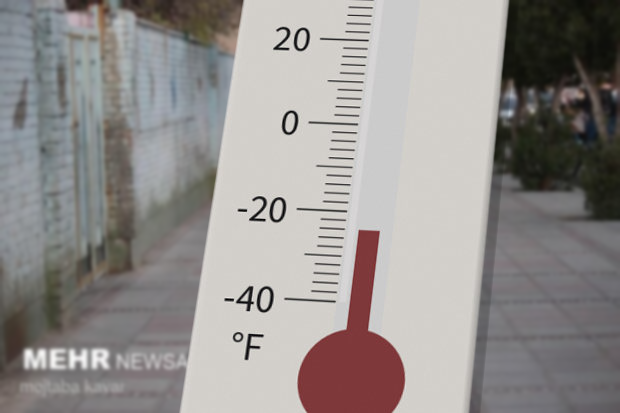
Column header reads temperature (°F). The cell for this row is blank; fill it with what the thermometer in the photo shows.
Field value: -24 °F
